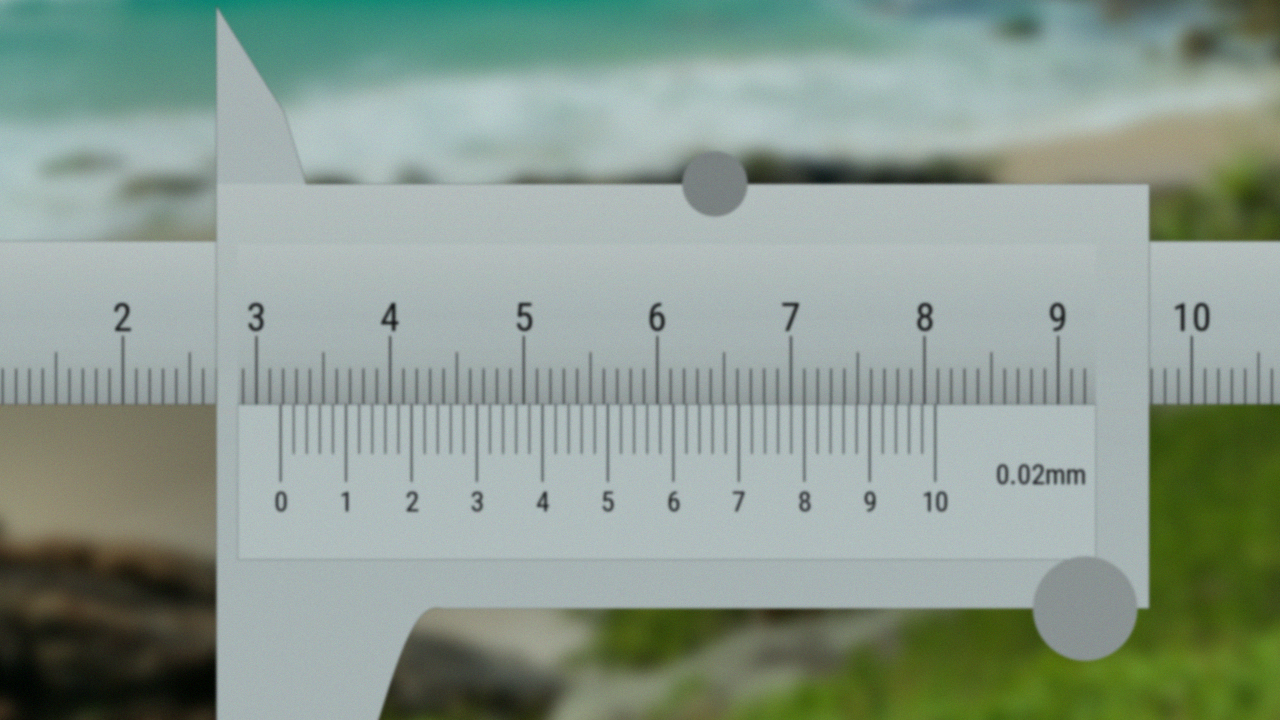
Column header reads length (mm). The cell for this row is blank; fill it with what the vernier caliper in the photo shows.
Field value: 31.8 mm
